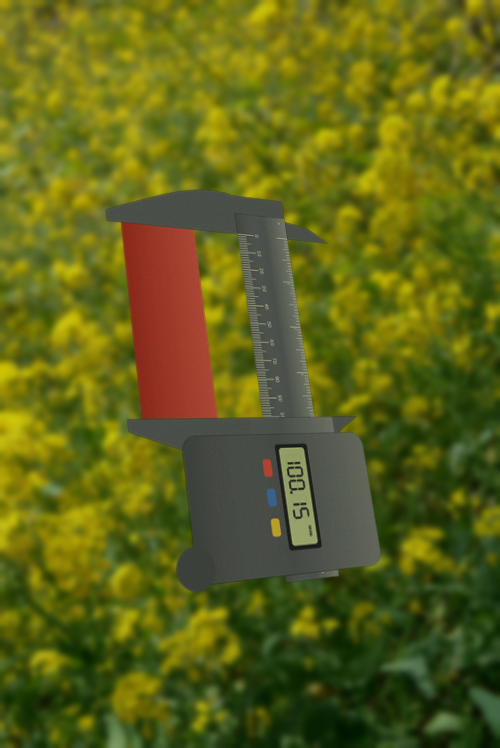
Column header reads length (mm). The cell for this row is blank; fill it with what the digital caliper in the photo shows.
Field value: 100.15 mm
